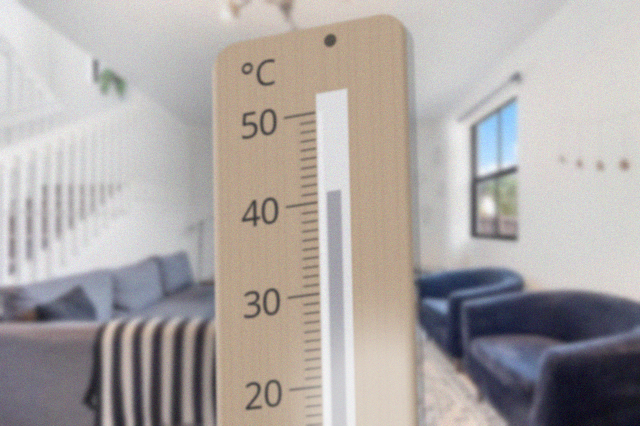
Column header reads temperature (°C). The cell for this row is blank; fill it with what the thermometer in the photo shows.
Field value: 41 °C
